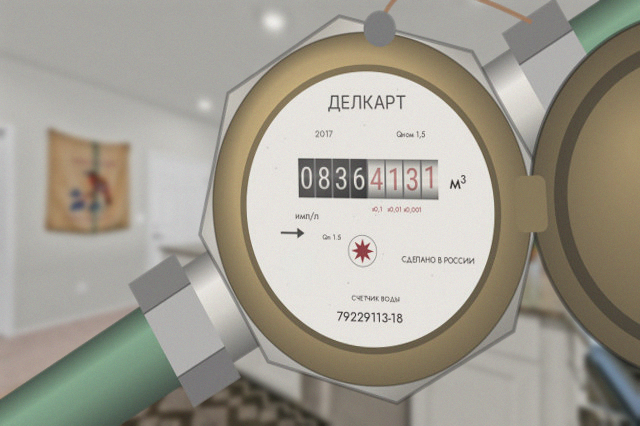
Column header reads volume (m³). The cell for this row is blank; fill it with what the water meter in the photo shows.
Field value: 836.4131 m³
